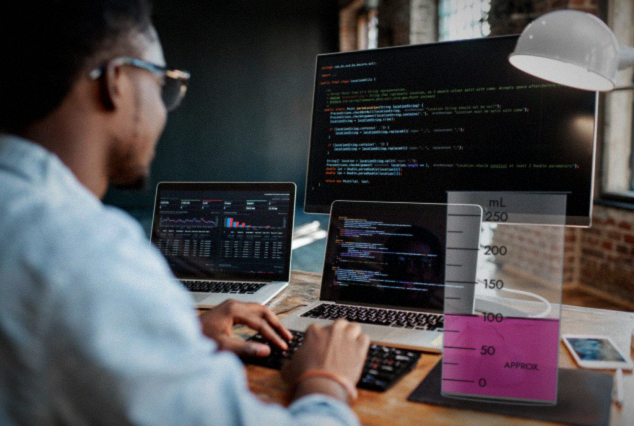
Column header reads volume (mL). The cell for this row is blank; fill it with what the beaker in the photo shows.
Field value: 100 mL
